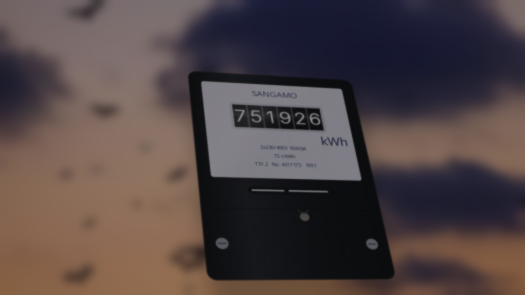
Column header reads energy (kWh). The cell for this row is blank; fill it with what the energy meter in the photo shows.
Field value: 751926 kWh
